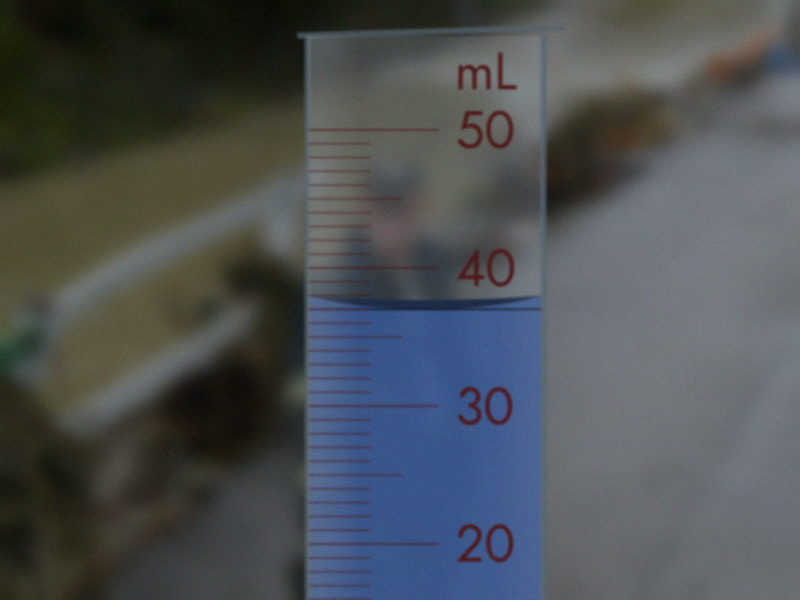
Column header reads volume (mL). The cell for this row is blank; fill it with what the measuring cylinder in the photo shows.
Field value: 37 mL
